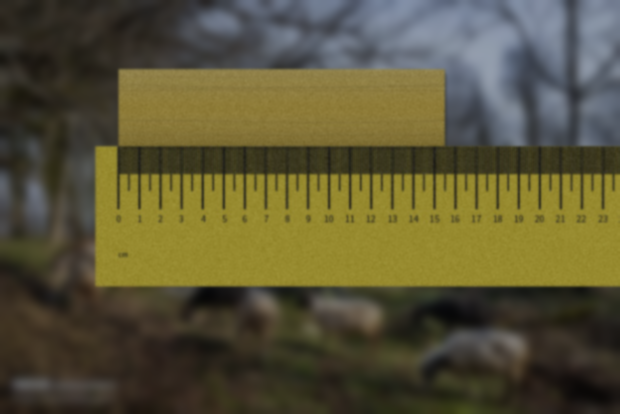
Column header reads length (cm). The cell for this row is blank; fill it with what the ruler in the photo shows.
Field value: 15.5 cm
